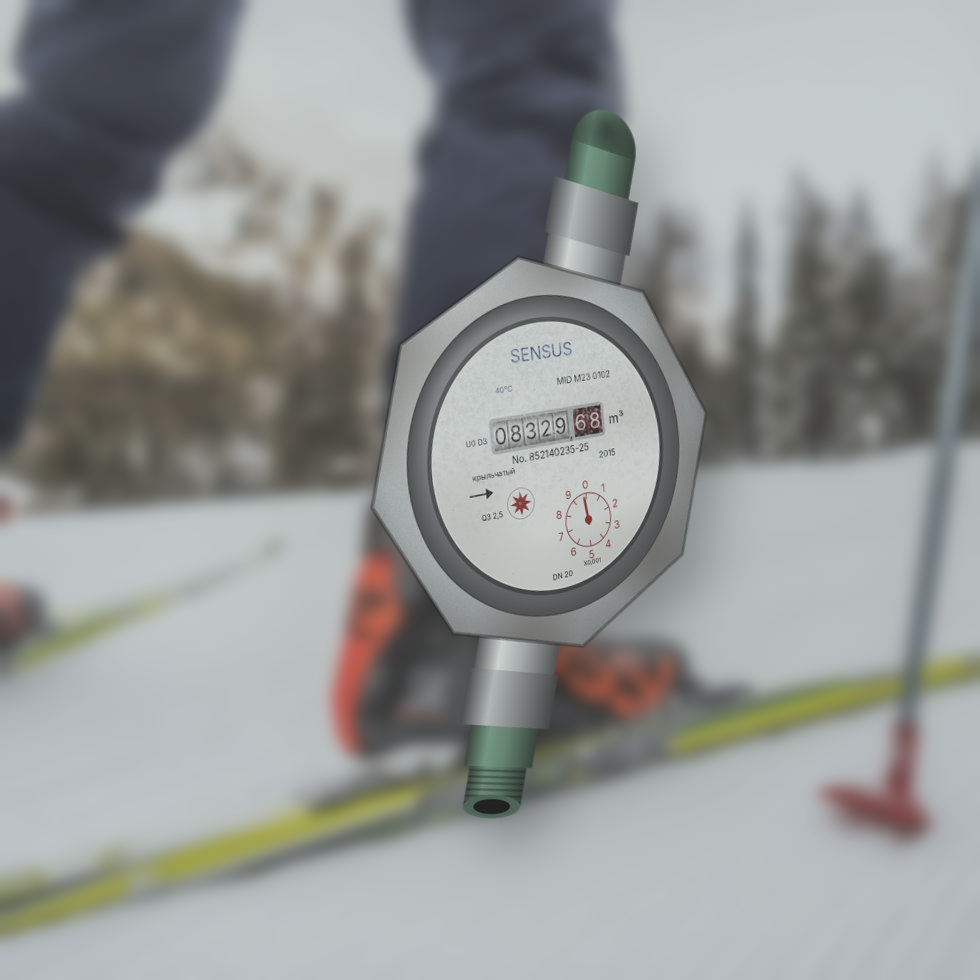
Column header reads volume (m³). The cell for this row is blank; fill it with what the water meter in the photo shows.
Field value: 8329.679 m³
